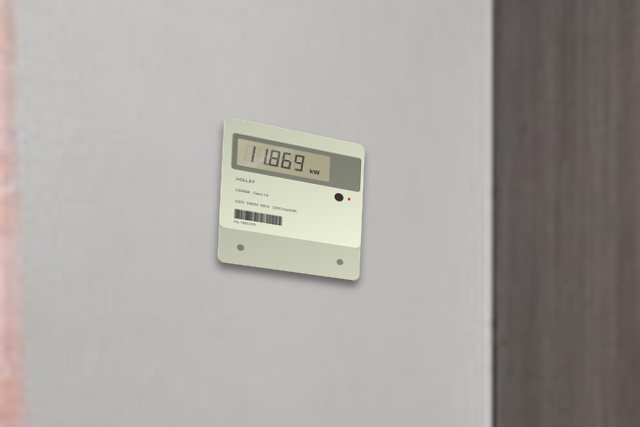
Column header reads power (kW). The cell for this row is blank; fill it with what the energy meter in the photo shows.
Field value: 11.869 kW
